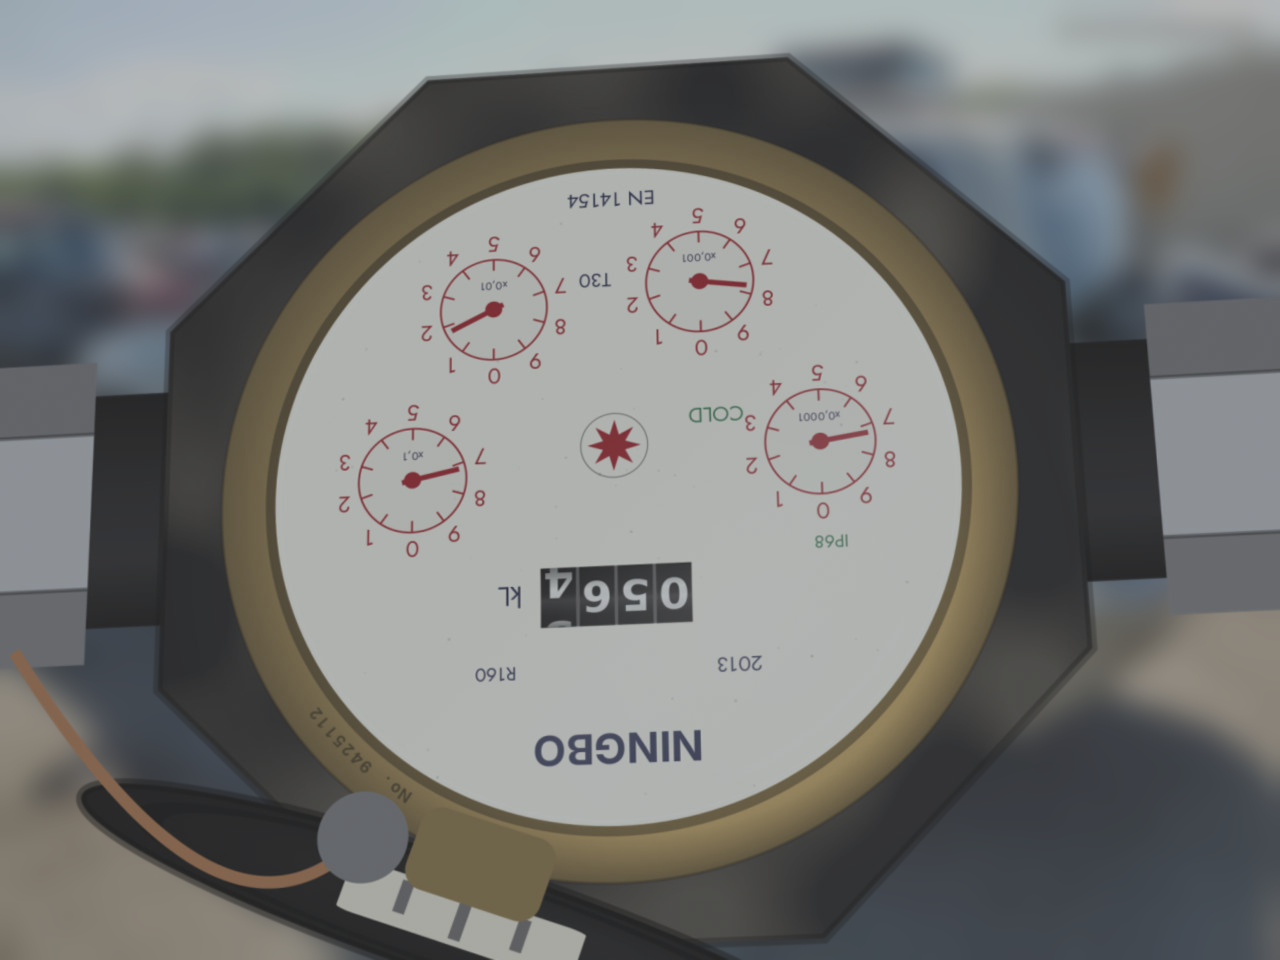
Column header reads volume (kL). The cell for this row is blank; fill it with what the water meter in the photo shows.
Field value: 563.7177 kL
